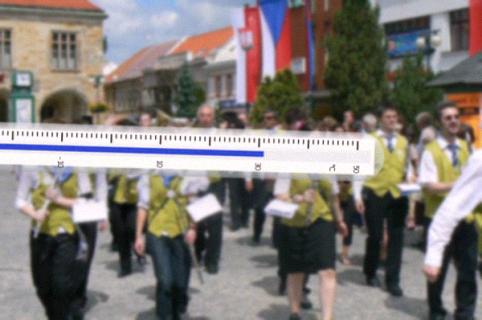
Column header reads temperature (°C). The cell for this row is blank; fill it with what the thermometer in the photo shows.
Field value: 31 °C
